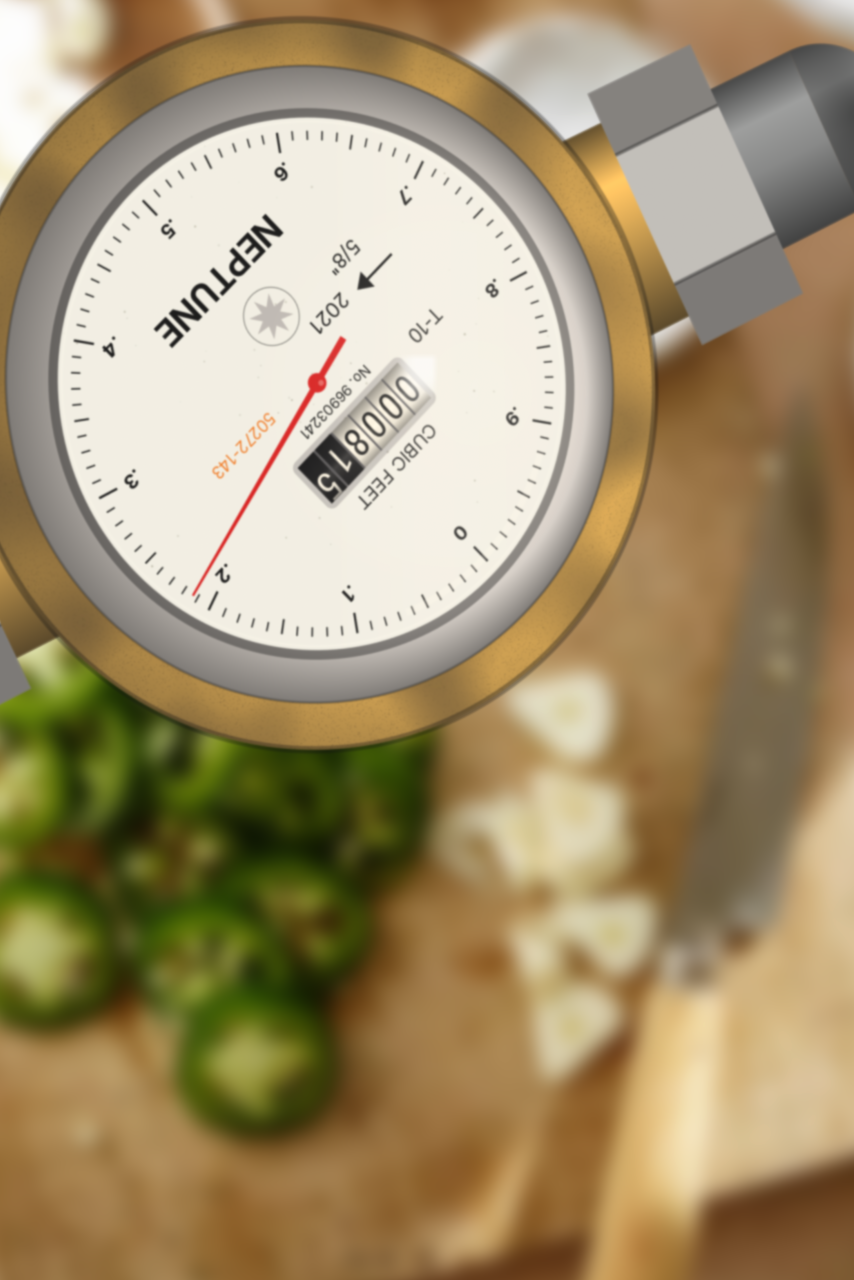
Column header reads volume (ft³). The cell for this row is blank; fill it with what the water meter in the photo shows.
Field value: 815.21 ft³
